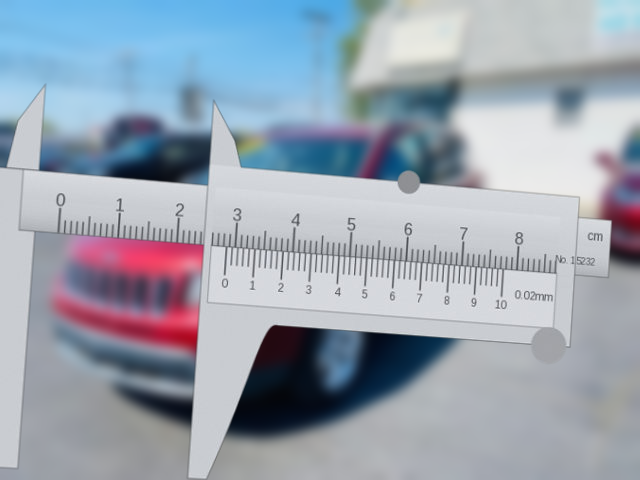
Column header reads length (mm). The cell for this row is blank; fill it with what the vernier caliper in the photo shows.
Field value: 28.5 mm
